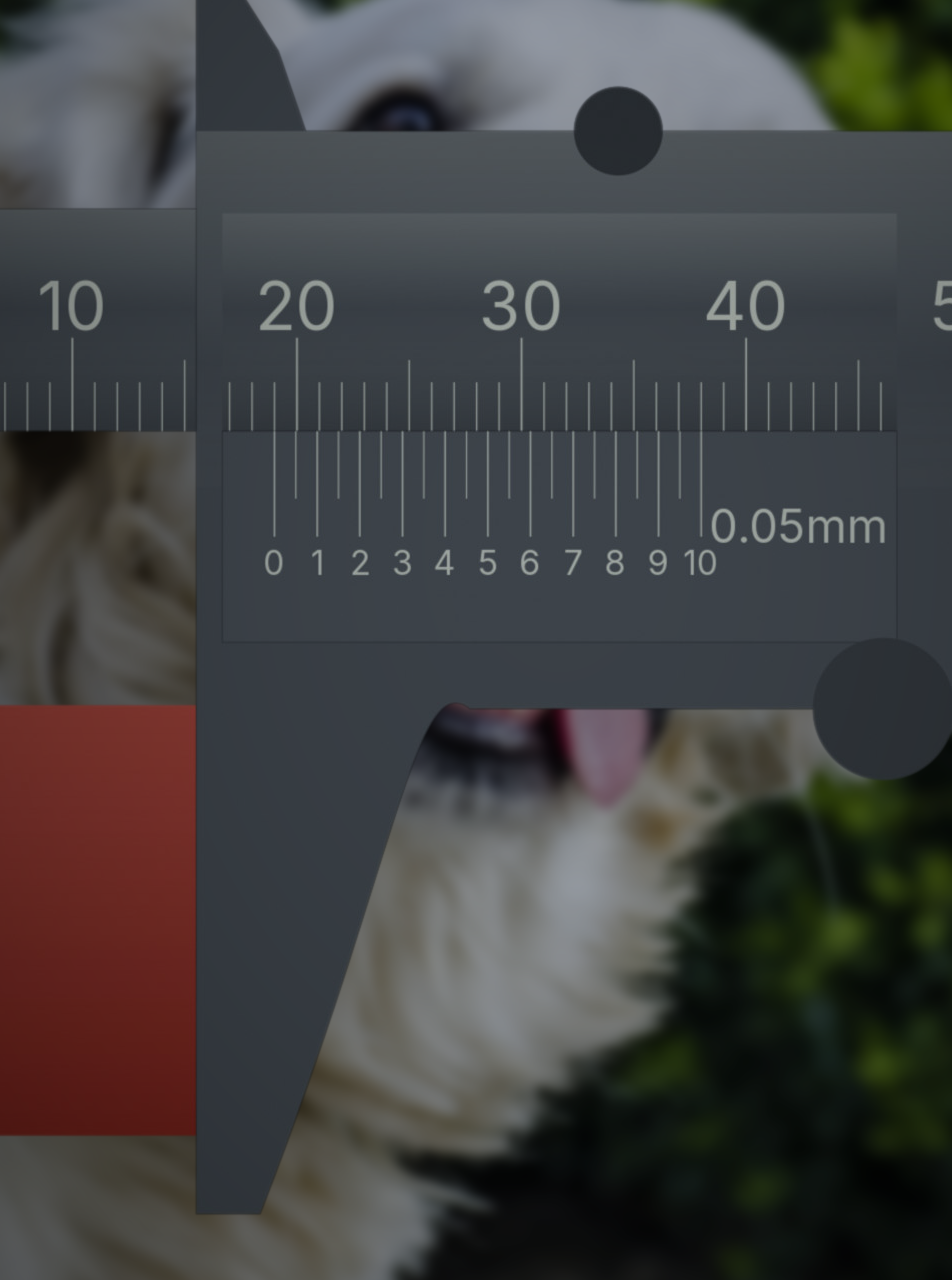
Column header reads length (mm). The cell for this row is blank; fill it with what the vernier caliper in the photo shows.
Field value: 19.0 mm
